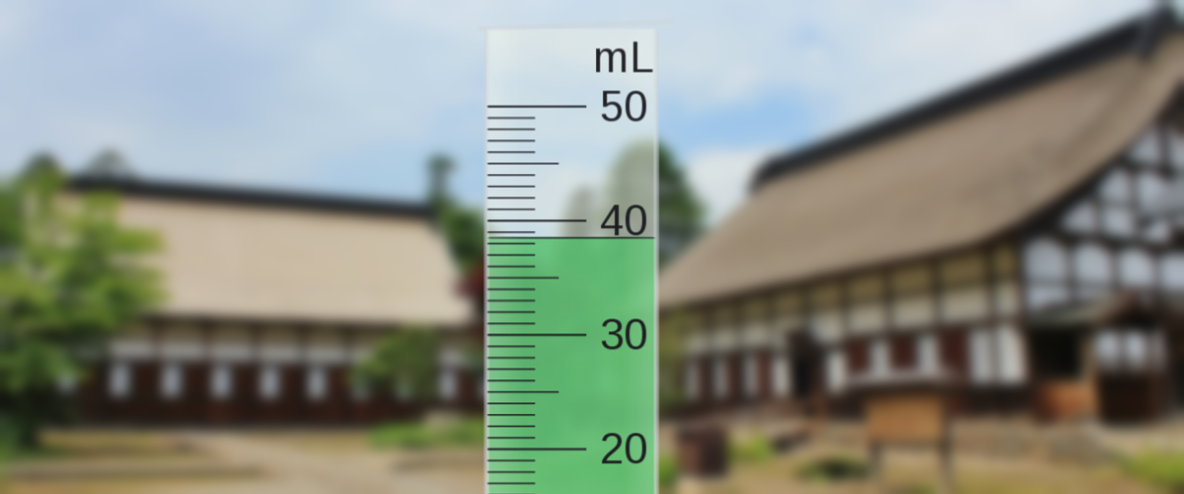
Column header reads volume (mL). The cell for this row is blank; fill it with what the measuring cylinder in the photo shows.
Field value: 38.5 mL
